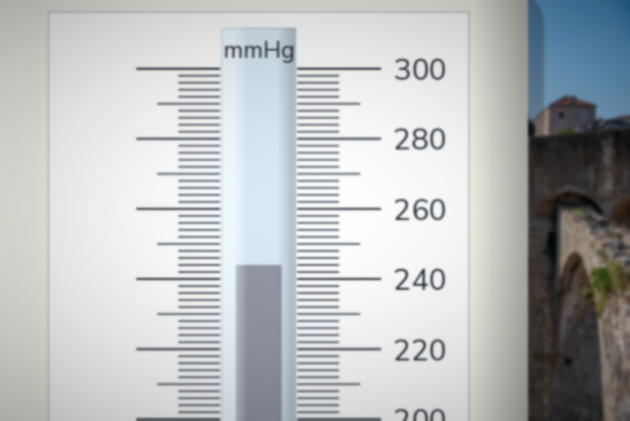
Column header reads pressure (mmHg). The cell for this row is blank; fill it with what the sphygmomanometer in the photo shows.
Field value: 244 mmHg
